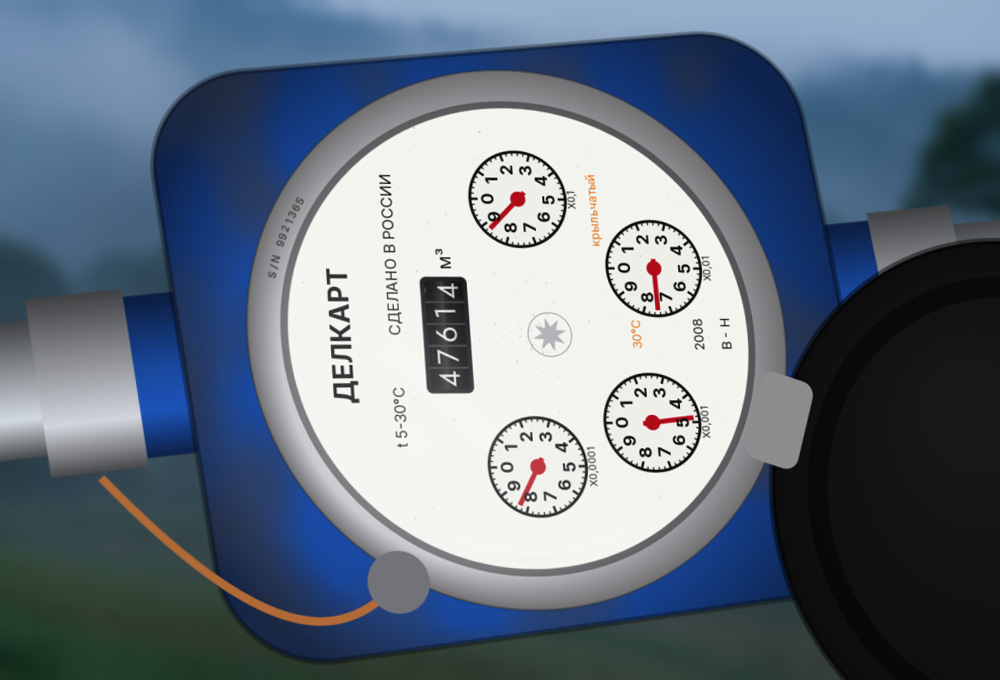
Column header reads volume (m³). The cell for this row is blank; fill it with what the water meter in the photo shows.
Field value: 47613.8748 m³
